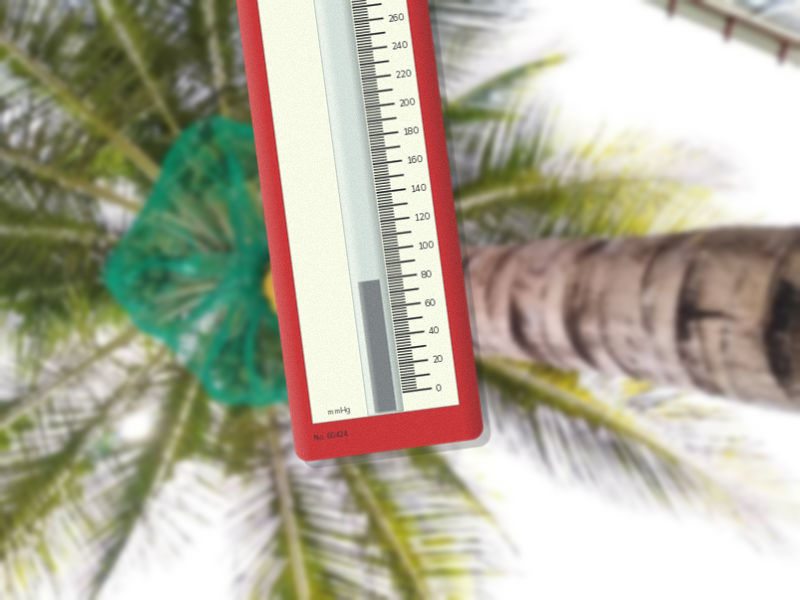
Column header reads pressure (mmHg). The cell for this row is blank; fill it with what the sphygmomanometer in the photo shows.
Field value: 80 mmHg
